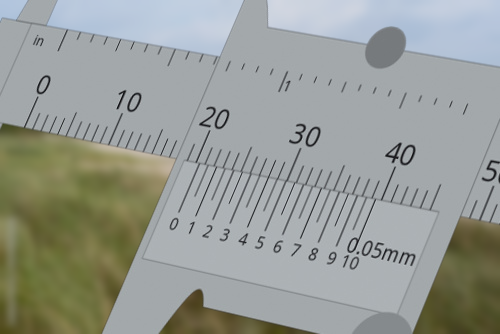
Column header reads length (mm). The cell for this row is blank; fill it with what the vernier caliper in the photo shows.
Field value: 20.4 mm
